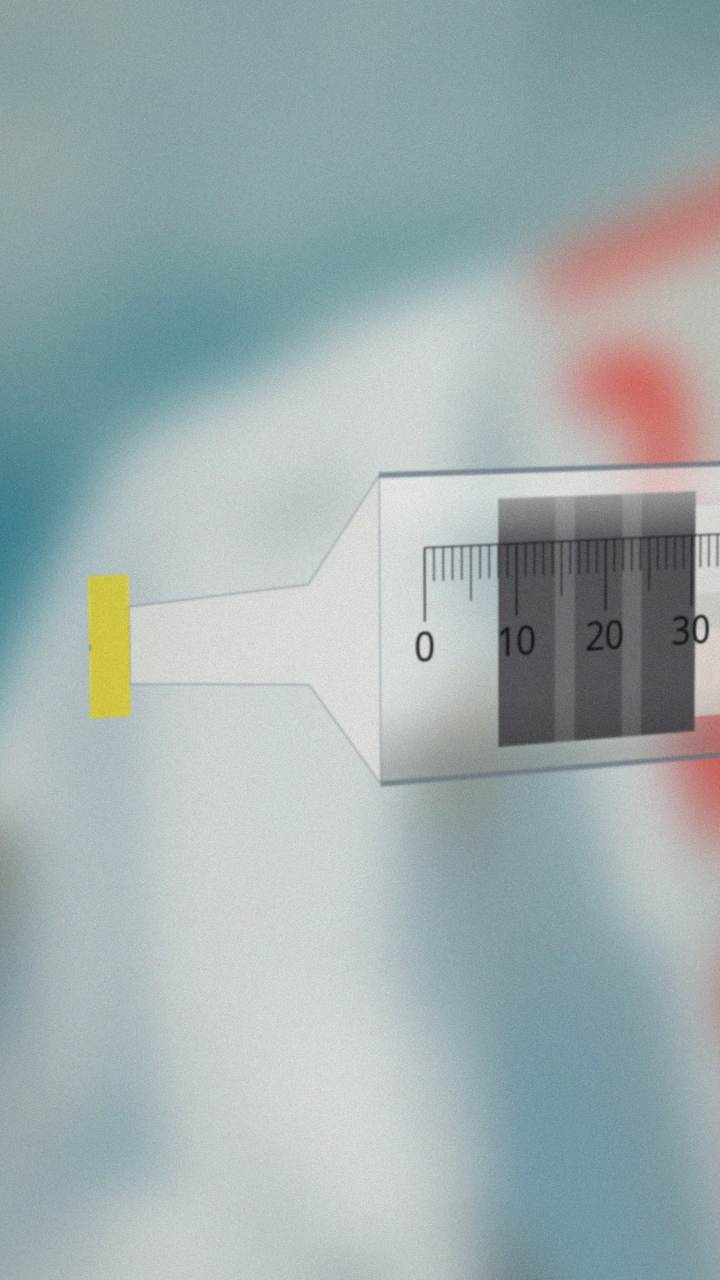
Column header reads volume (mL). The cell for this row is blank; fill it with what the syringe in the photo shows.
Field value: 8 mL
